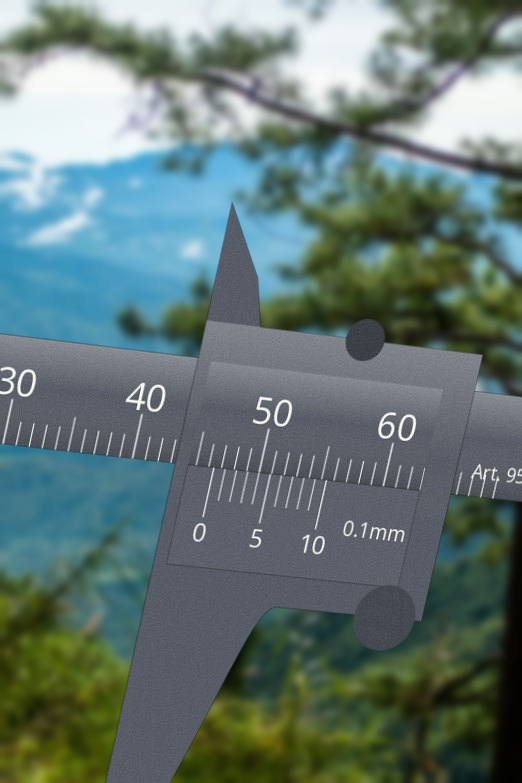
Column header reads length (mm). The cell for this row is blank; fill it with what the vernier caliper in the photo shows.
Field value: 46.4 mm
